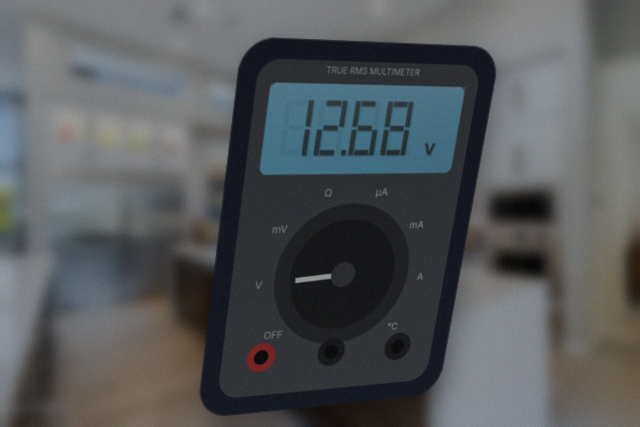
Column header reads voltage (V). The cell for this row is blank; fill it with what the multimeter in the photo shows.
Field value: 12.68 V
